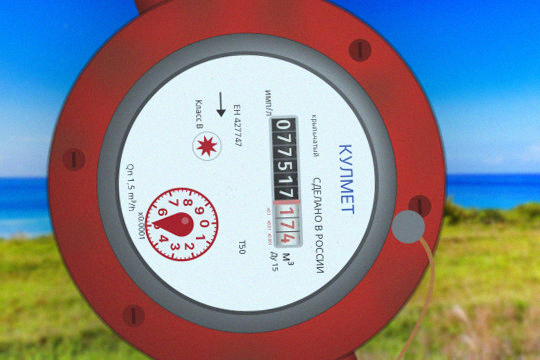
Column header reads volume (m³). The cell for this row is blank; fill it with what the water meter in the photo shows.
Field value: 77517.1745 m³
